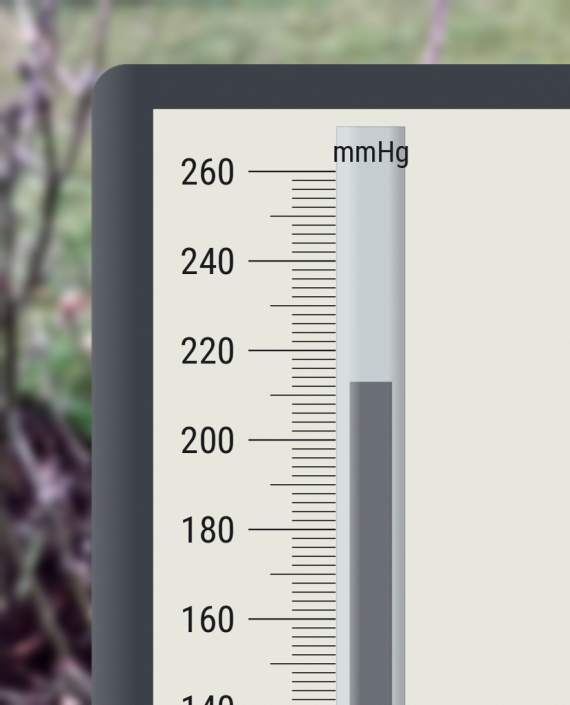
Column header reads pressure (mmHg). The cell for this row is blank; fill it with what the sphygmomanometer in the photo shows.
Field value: 213 mmHg
